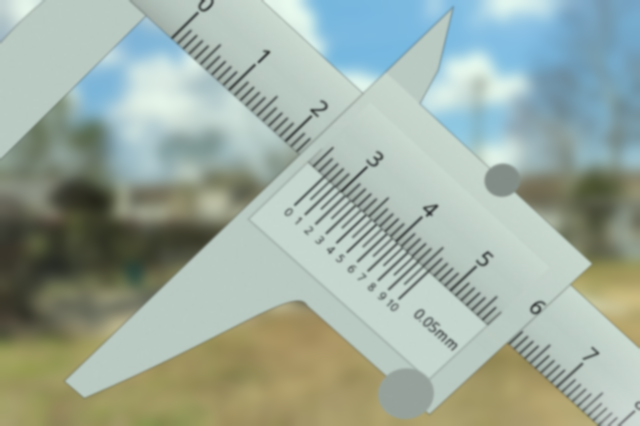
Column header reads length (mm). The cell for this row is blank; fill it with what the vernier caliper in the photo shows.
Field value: 27.0 mm
